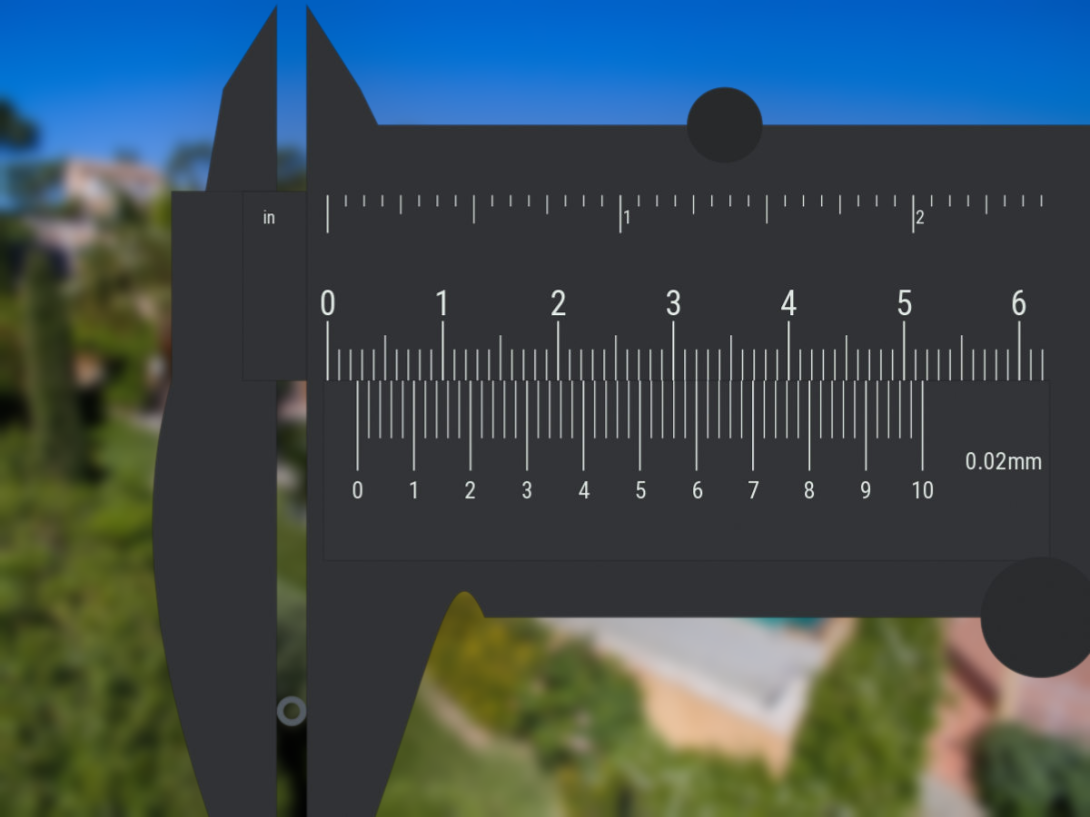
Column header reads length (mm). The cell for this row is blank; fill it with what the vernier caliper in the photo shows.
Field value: 2.6 mm
